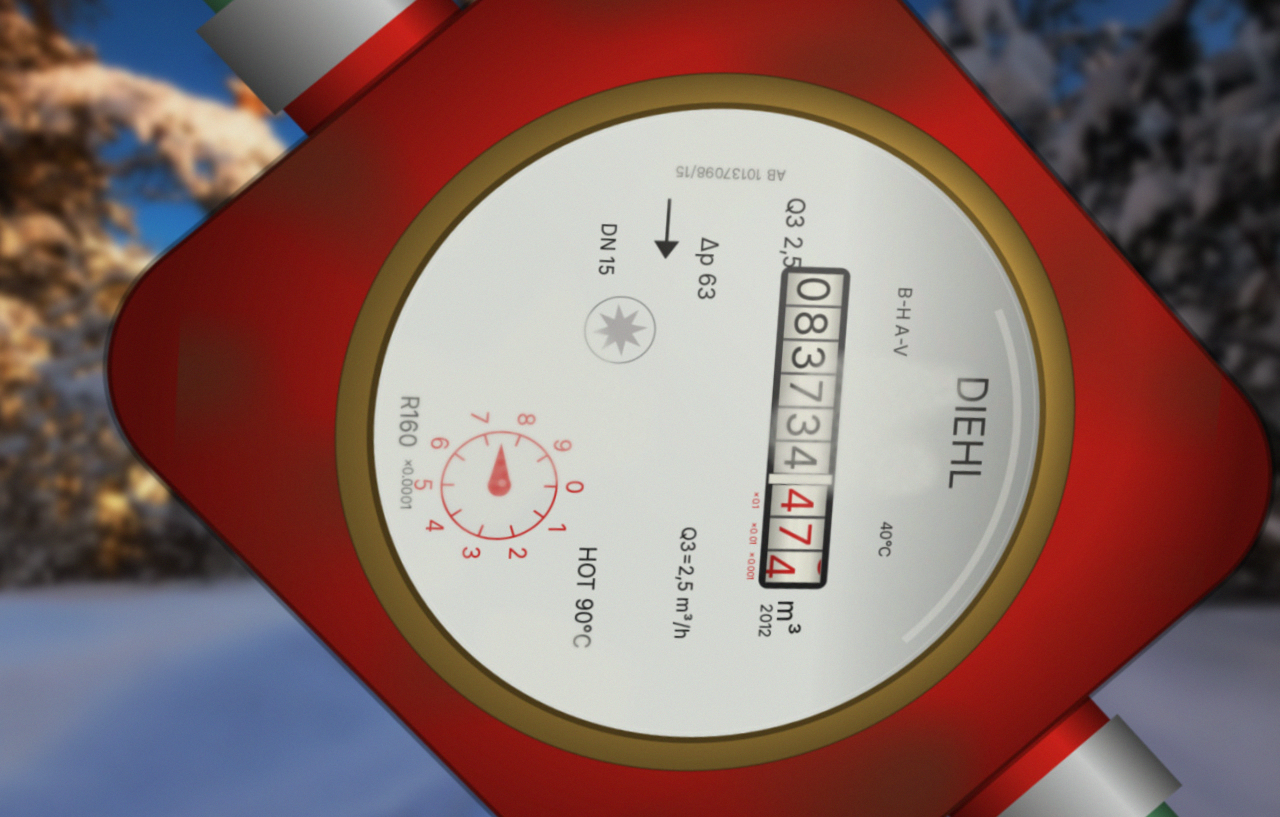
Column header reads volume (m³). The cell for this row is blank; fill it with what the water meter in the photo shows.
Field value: 83734.4737 m³
